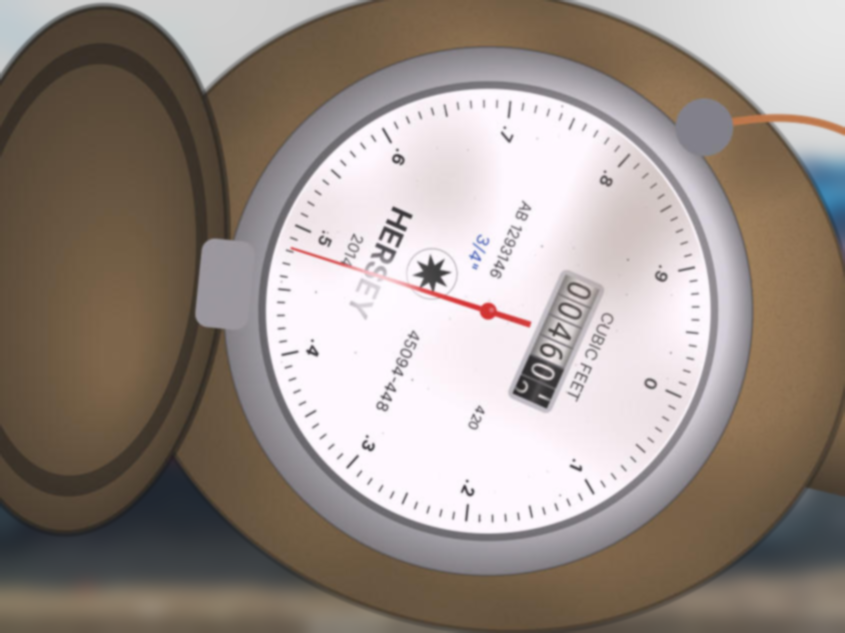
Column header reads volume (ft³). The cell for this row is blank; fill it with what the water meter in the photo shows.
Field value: 4601.48 ft³
